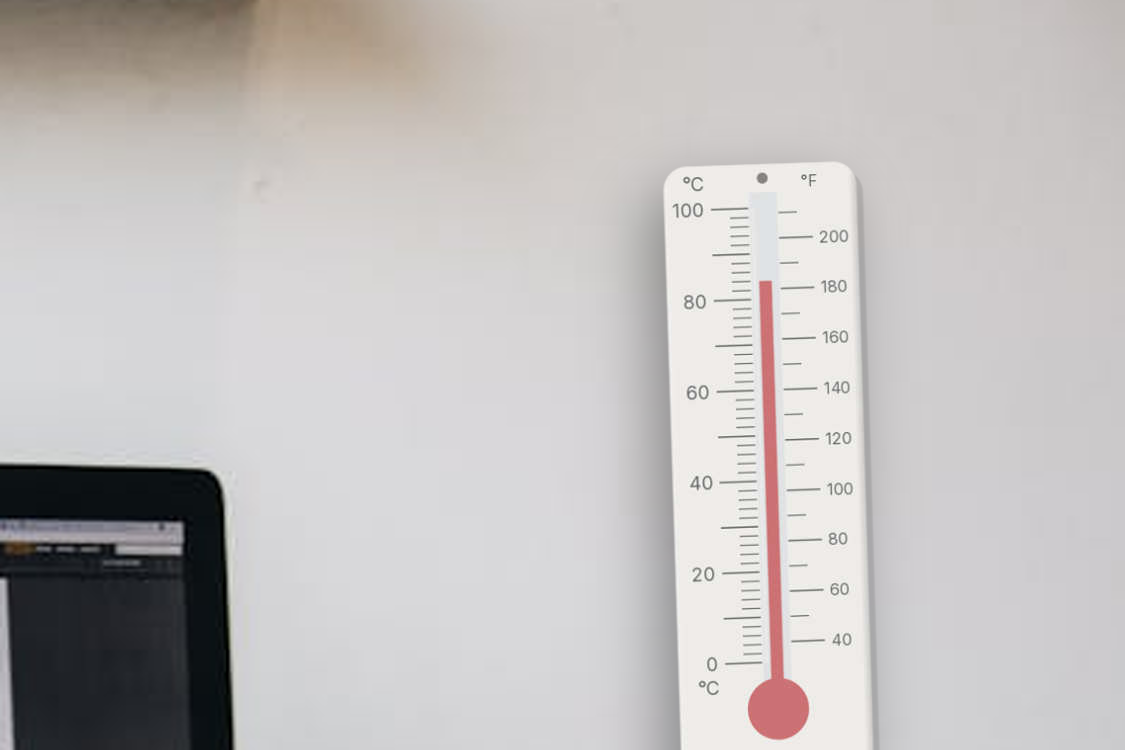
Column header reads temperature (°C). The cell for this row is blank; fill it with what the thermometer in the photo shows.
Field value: 84 °C
